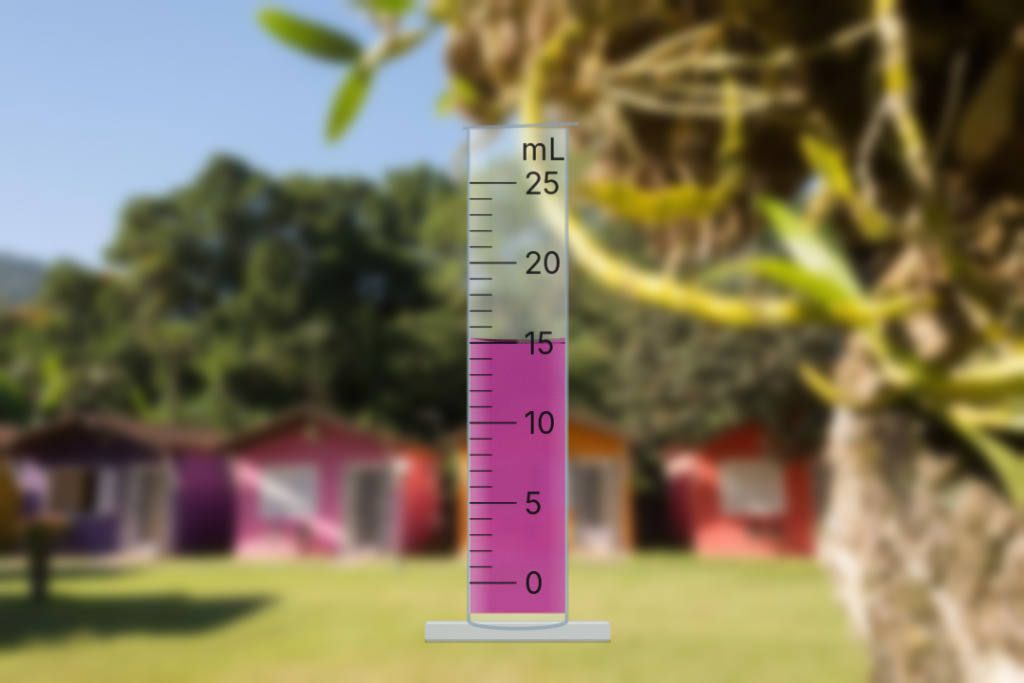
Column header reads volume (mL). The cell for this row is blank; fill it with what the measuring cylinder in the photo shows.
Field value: 15 mL
